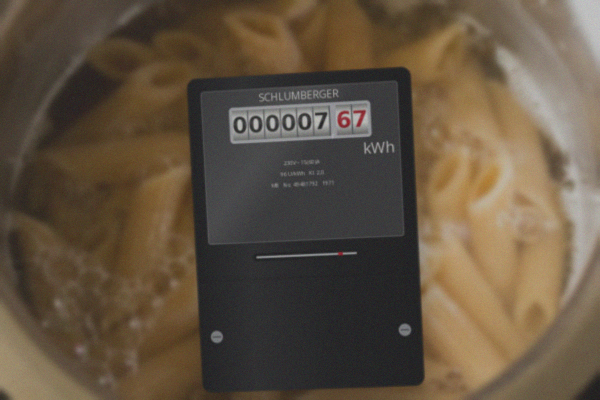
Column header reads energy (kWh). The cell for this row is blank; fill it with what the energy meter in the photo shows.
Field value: 7.67 kWh
